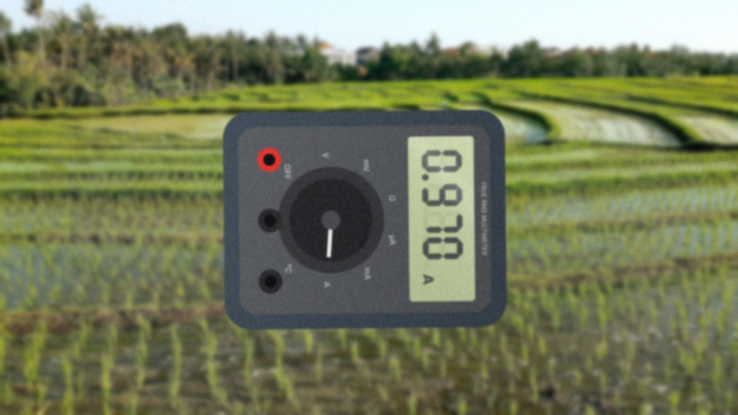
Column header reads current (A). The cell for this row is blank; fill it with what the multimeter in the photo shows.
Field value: 0.970 A
